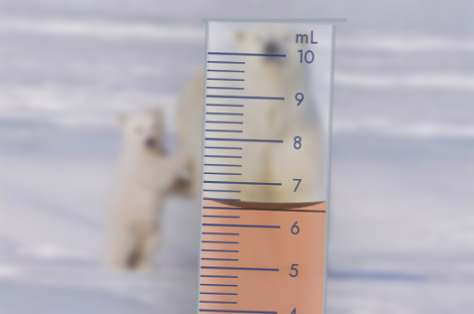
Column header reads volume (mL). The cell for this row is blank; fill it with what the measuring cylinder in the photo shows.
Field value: 6.4 mL
